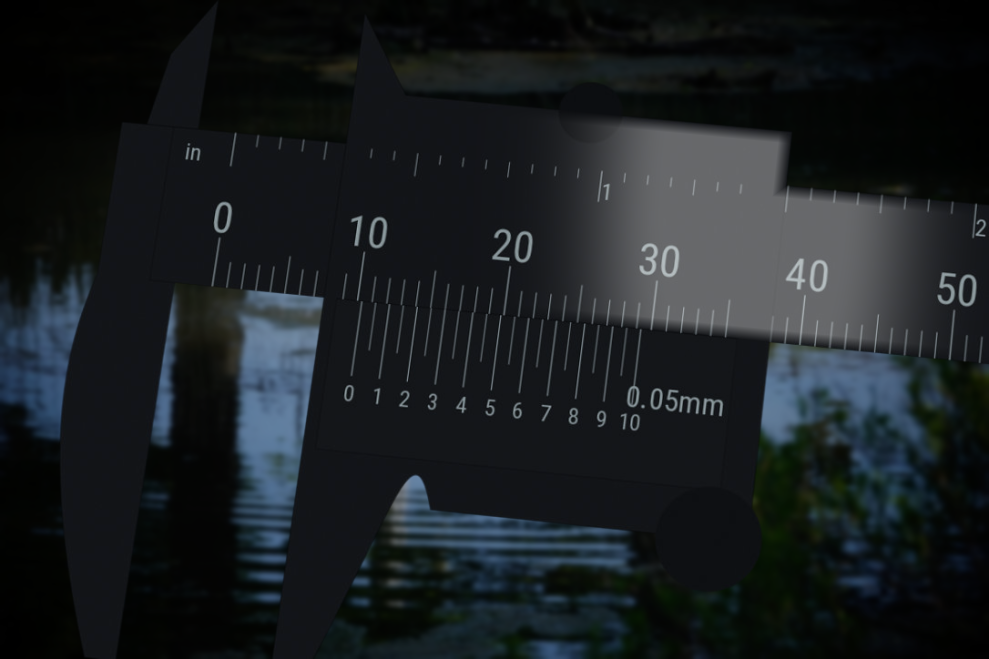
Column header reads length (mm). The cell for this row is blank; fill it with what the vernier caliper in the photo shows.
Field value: 10.3 mm
